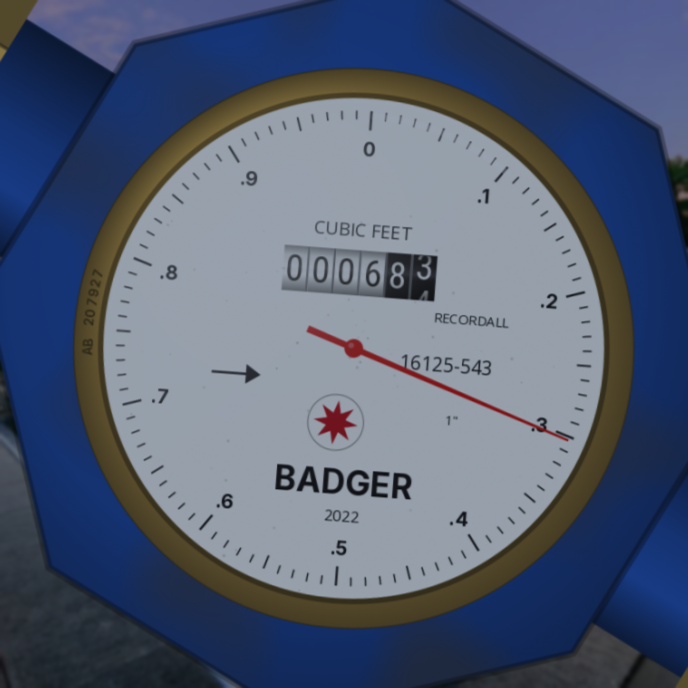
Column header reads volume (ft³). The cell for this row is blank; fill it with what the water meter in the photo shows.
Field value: 683.30 ft³
